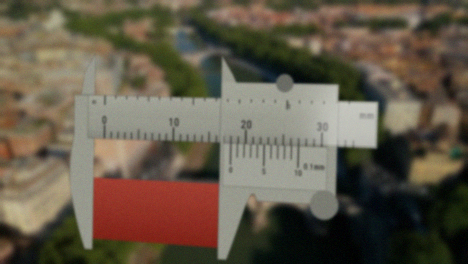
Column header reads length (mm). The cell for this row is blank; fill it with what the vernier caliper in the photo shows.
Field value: 18.0 mm
